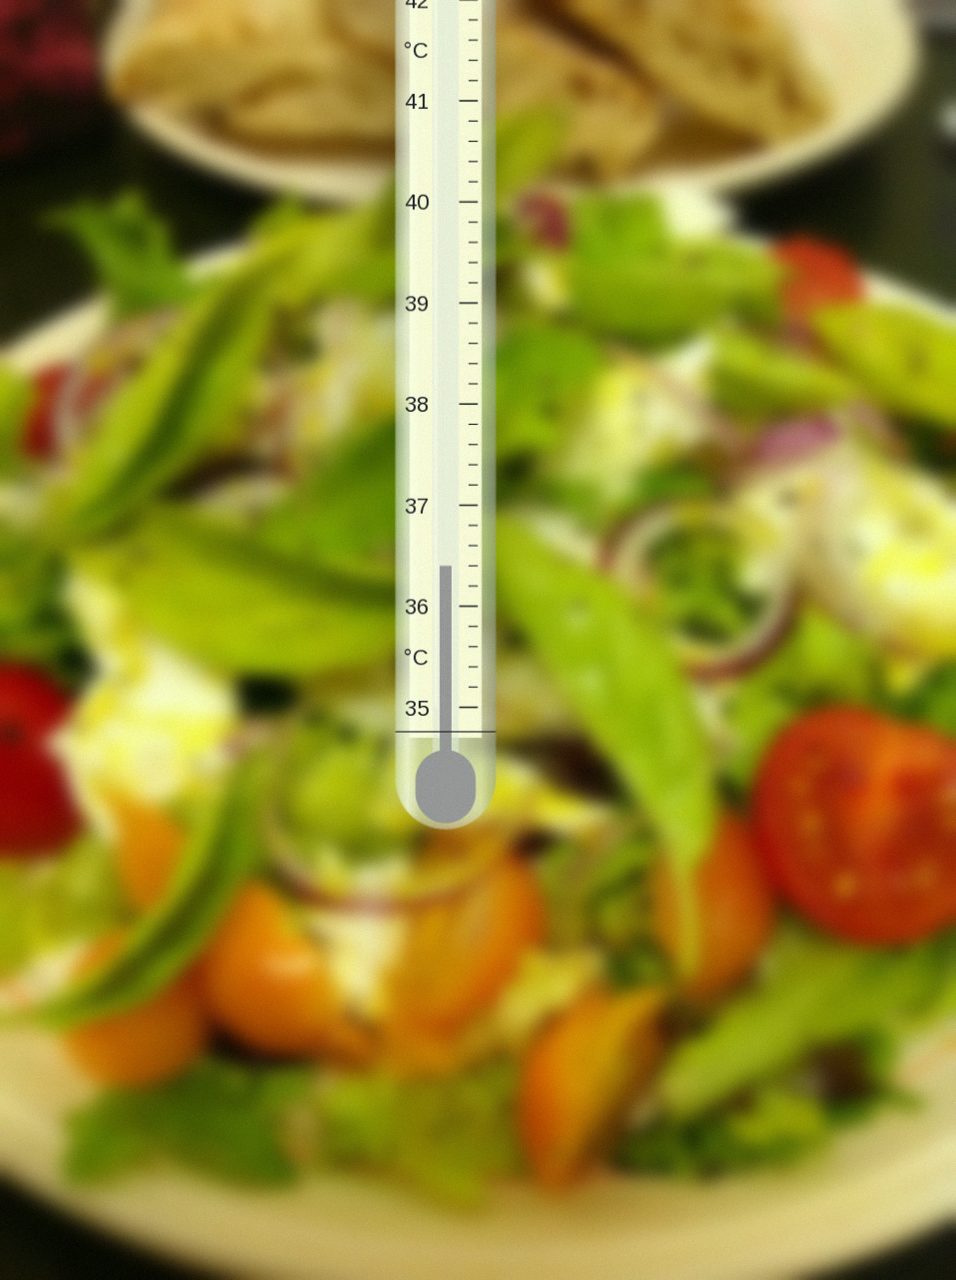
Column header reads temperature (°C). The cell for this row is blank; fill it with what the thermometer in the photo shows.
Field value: 36.4 °C
